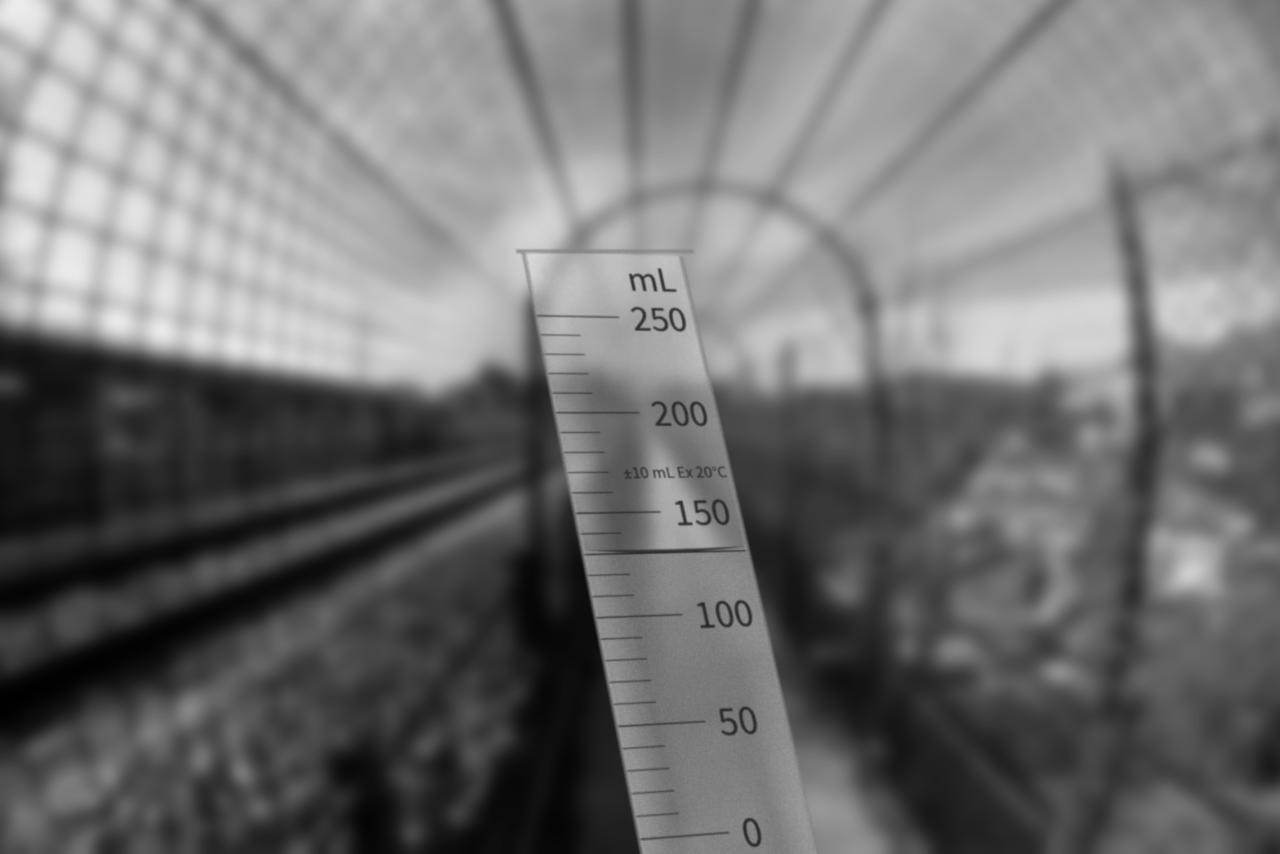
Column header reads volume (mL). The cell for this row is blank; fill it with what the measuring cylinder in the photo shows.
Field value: 130 mL
